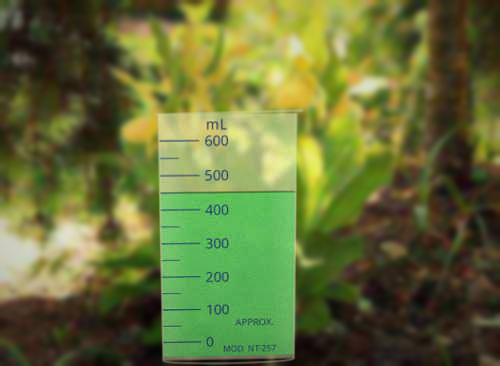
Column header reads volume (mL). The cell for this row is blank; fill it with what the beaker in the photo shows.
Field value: 450 mL
